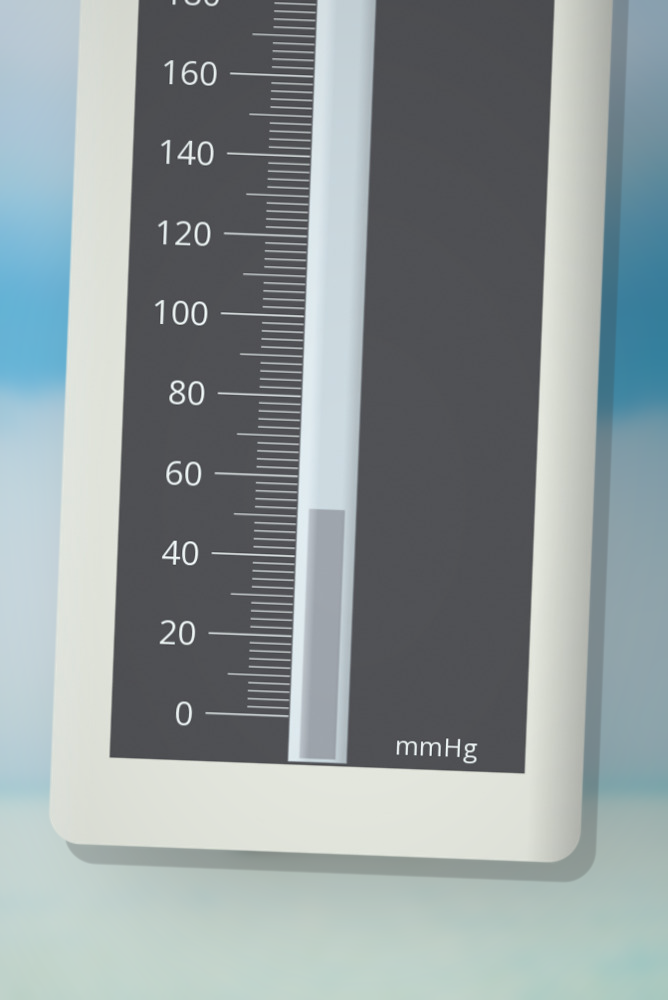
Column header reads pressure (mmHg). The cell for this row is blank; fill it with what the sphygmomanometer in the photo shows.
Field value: 52 mmHg
